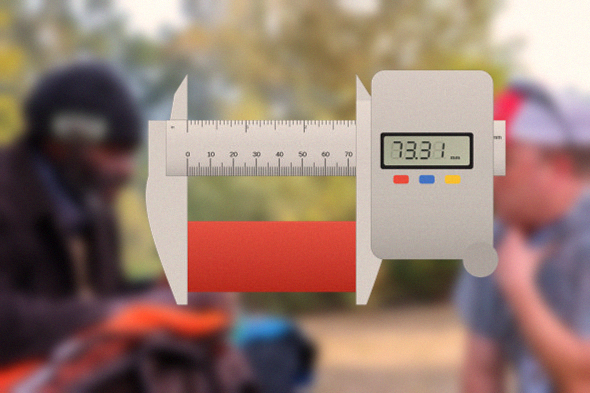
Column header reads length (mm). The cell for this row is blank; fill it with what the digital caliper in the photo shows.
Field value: 73.31 mm
